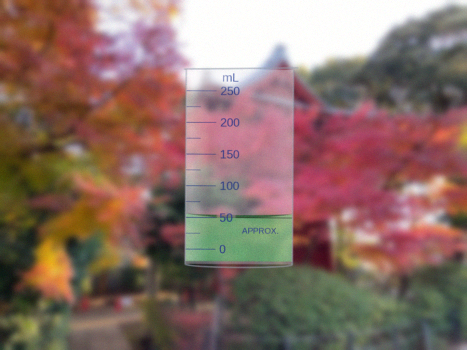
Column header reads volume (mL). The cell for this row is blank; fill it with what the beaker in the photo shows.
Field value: 50 mL
